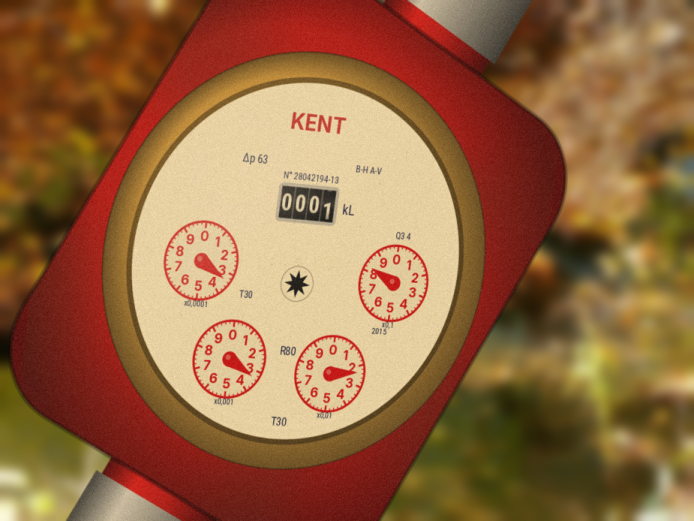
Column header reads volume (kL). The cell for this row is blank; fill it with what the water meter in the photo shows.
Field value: 0.8233 kL
